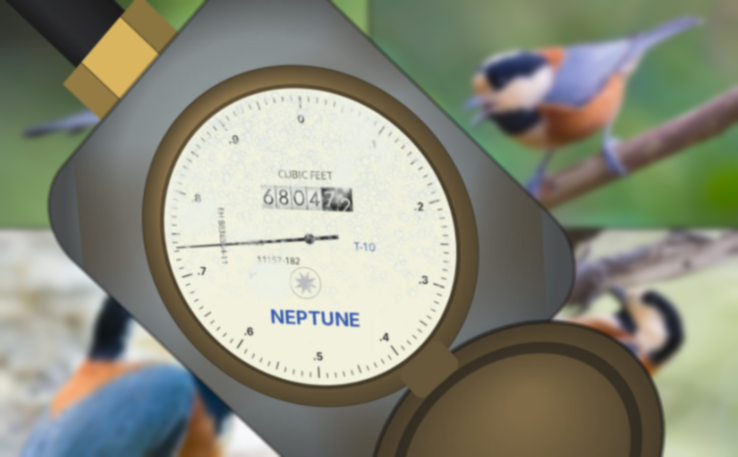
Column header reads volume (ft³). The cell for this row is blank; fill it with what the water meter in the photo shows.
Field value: 680471.73 ft³
